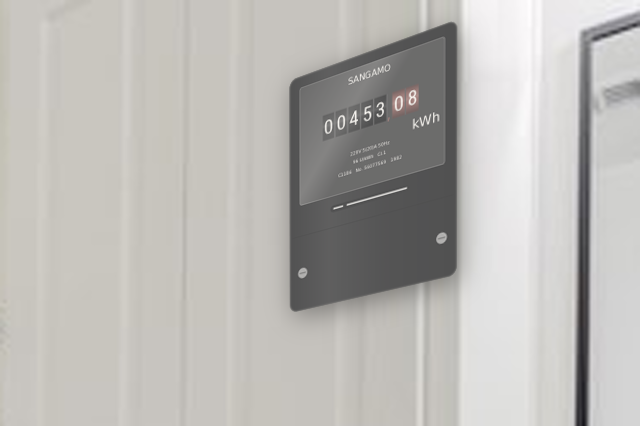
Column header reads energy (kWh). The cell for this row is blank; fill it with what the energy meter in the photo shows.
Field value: 453.08 kWh
